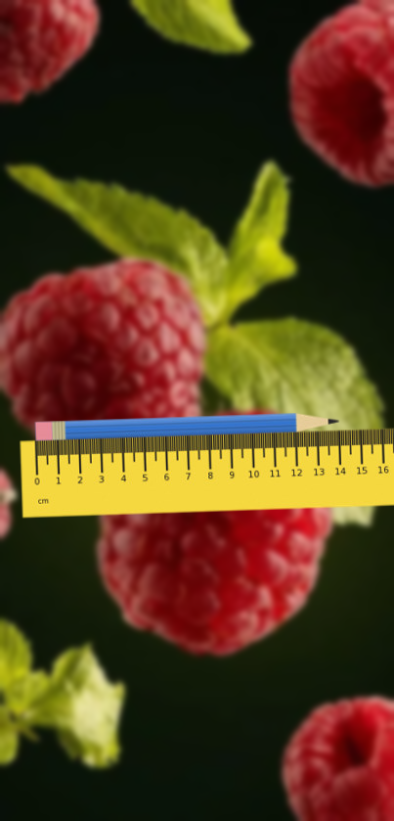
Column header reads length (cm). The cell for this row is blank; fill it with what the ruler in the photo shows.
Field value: 14 cm
